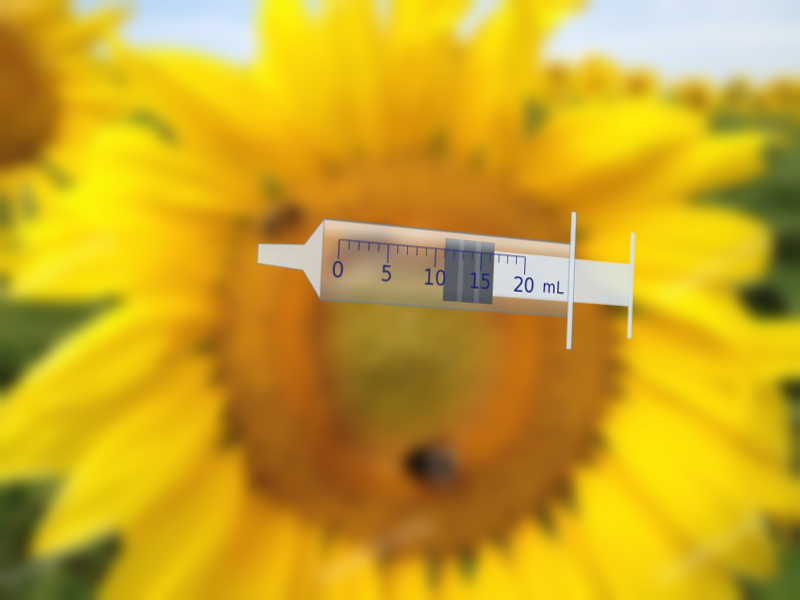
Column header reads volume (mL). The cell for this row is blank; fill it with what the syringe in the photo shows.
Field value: 11 mL
